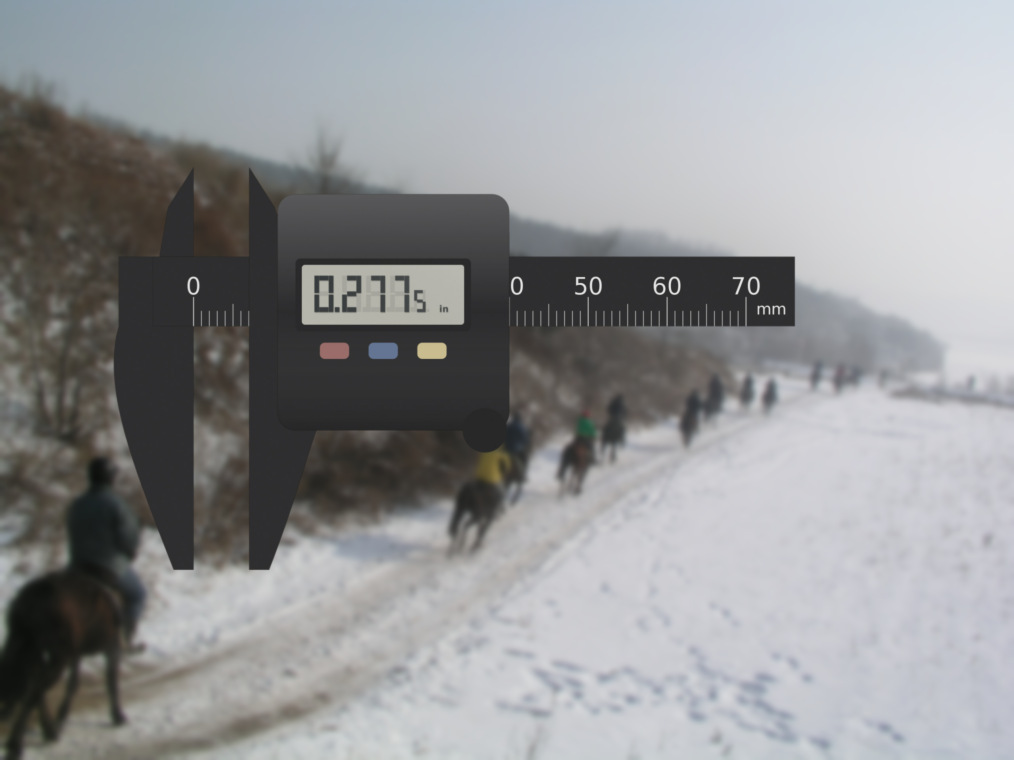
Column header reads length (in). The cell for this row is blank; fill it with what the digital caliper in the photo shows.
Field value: 0.2775 in
